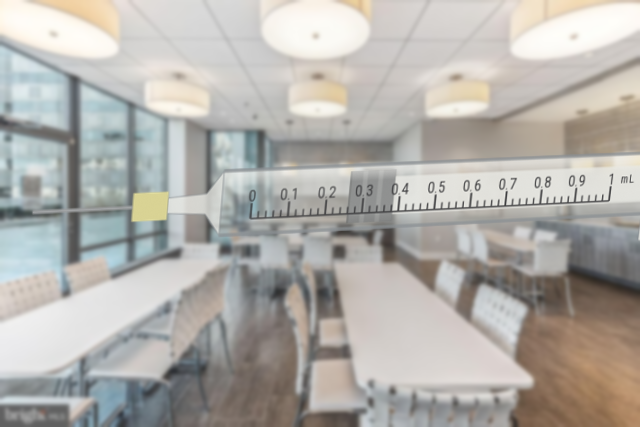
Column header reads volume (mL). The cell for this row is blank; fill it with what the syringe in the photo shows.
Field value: 0.26 mL
